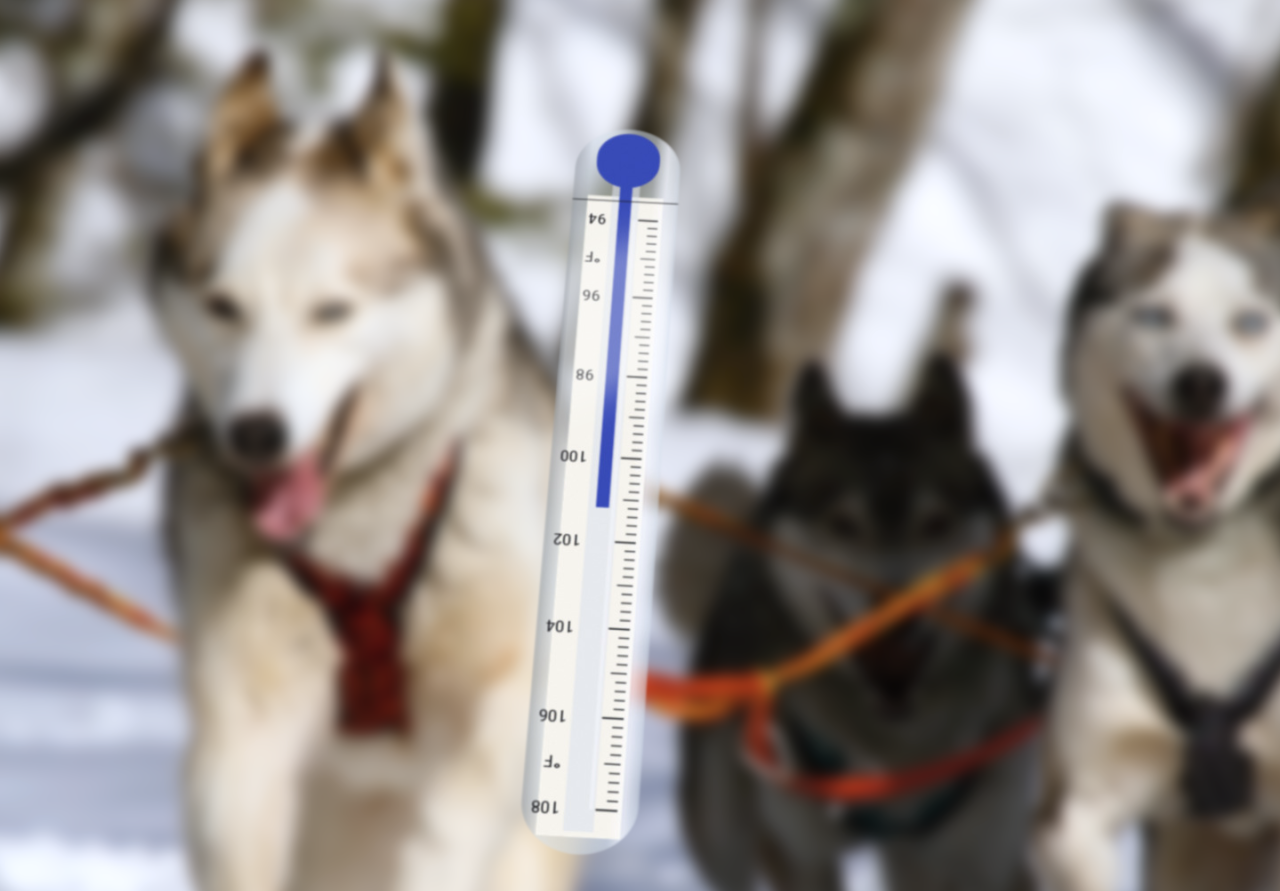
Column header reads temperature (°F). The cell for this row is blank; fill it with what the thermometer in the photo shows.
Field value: 101.2 °F
